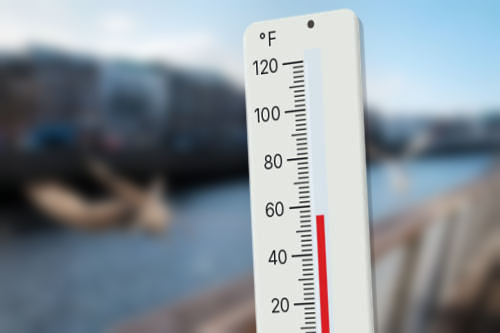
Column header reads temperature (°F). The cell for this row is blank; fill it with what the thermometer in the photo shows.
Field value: 56 °F
